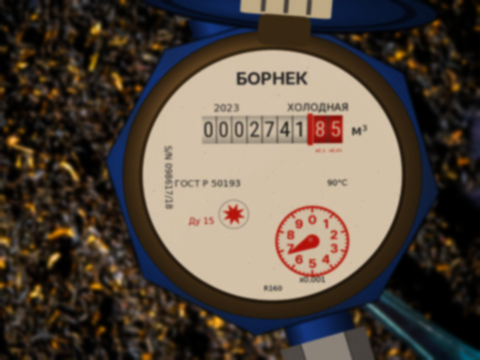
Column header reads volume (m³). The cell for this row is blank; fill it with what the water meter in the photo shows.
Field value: 2741.856 m³
